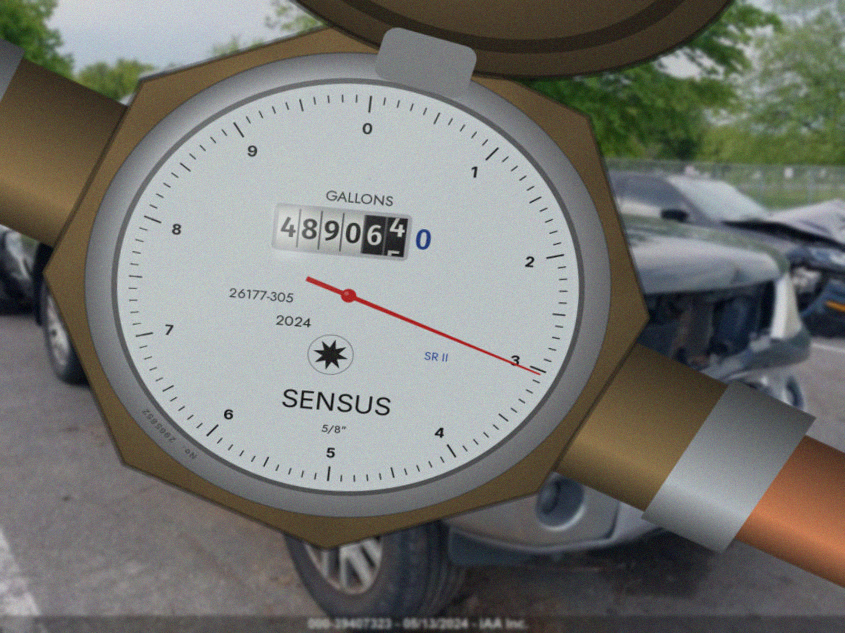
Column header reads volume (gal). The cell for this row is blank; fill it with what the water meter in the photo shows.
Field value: 4890643.0 gal
